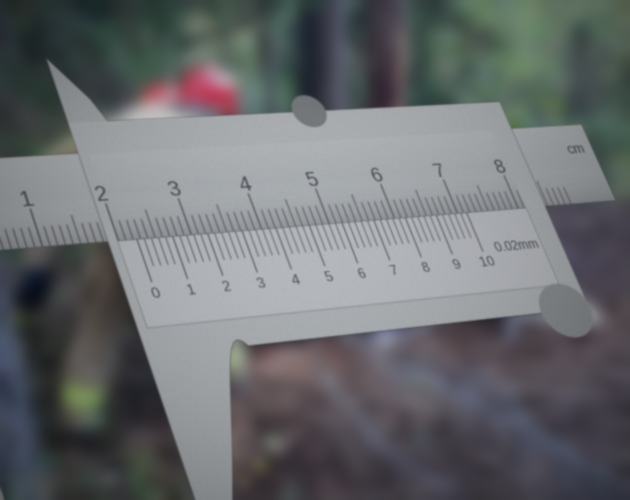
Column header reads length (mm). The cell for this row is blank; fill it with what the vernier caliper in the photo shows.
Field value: 22.5 mm
